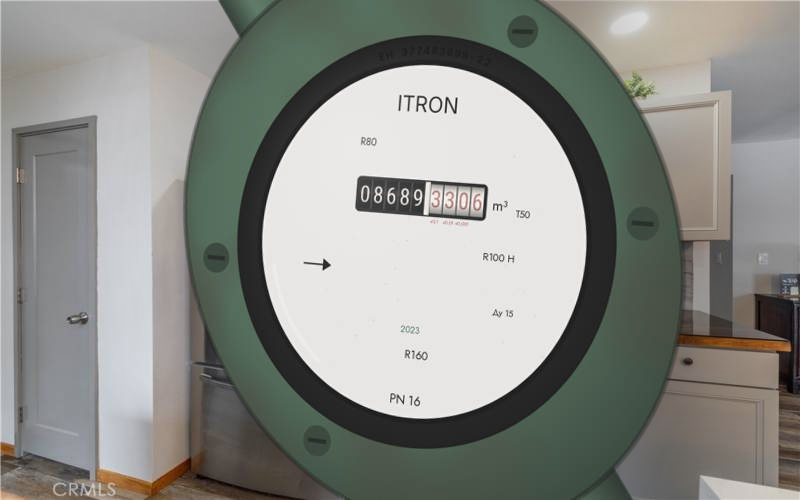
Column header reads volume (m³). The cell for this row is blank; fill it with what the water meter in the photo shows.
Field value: 8689.3306 m³
